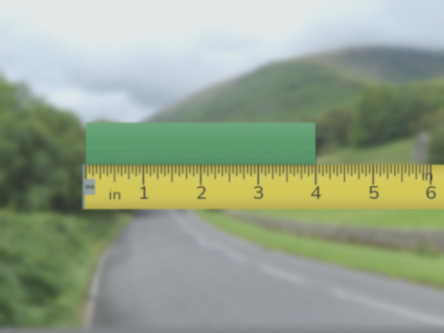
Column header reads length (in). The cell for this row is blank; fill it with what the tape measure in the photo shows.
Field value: 4 in
